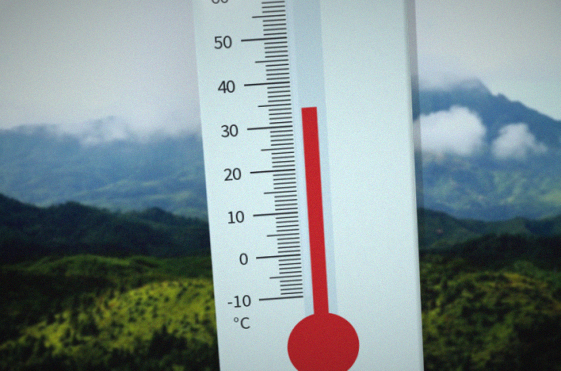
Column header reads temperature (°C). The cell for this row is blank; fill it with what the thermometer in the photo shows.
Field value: 34 °C
